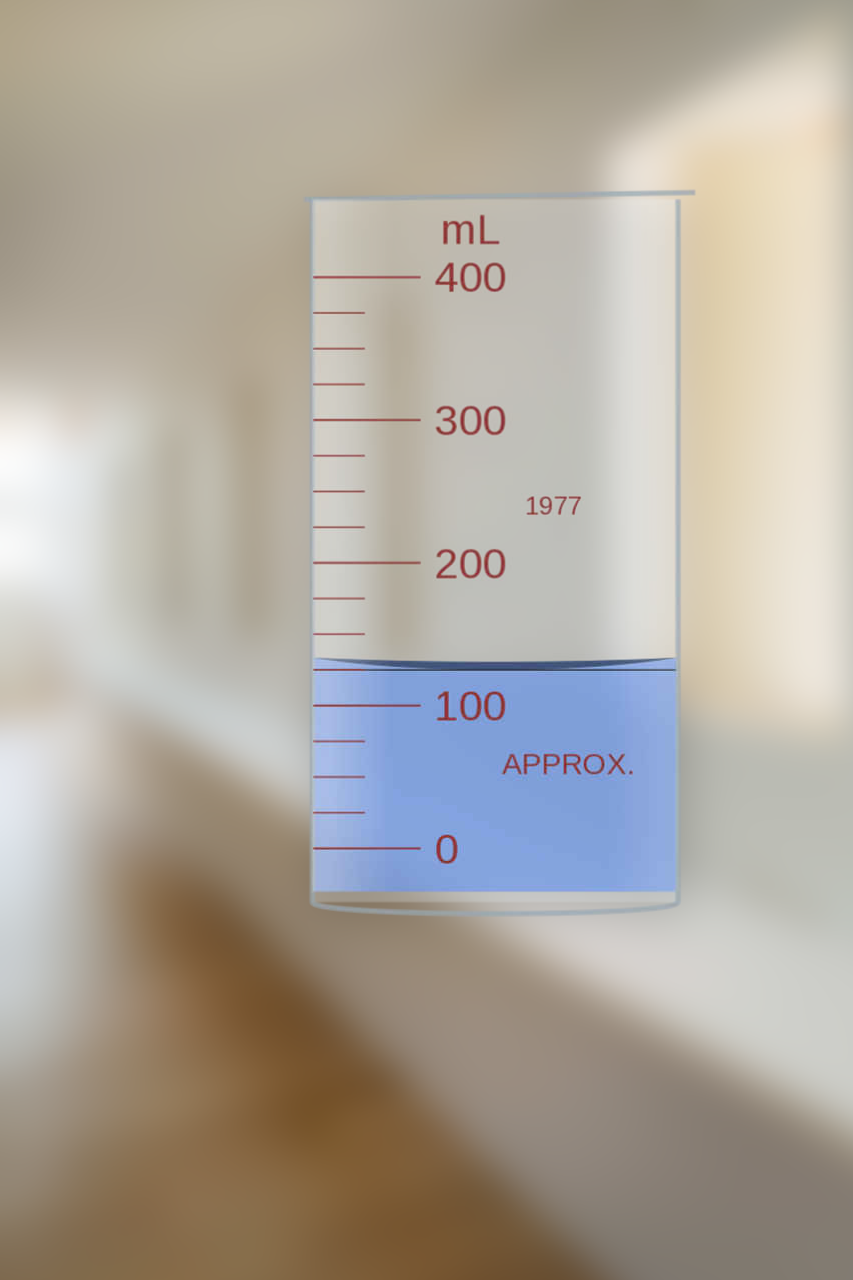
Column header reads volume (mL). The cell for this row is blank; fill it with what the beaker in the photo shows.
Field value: 125 mL
